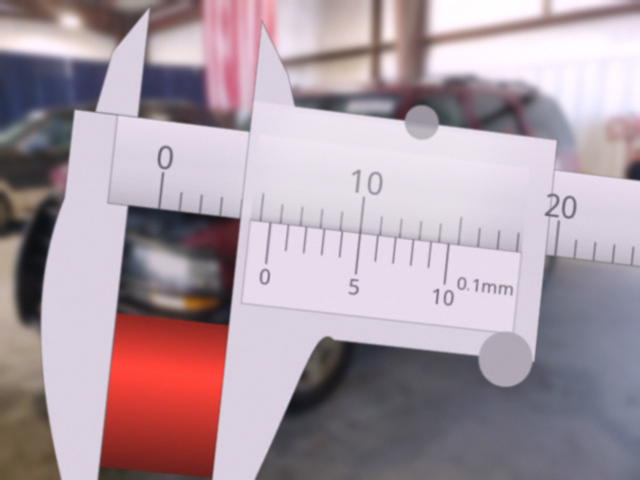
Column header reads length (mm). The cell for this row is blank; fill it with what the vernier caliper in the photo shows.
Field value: 5.5 mm
